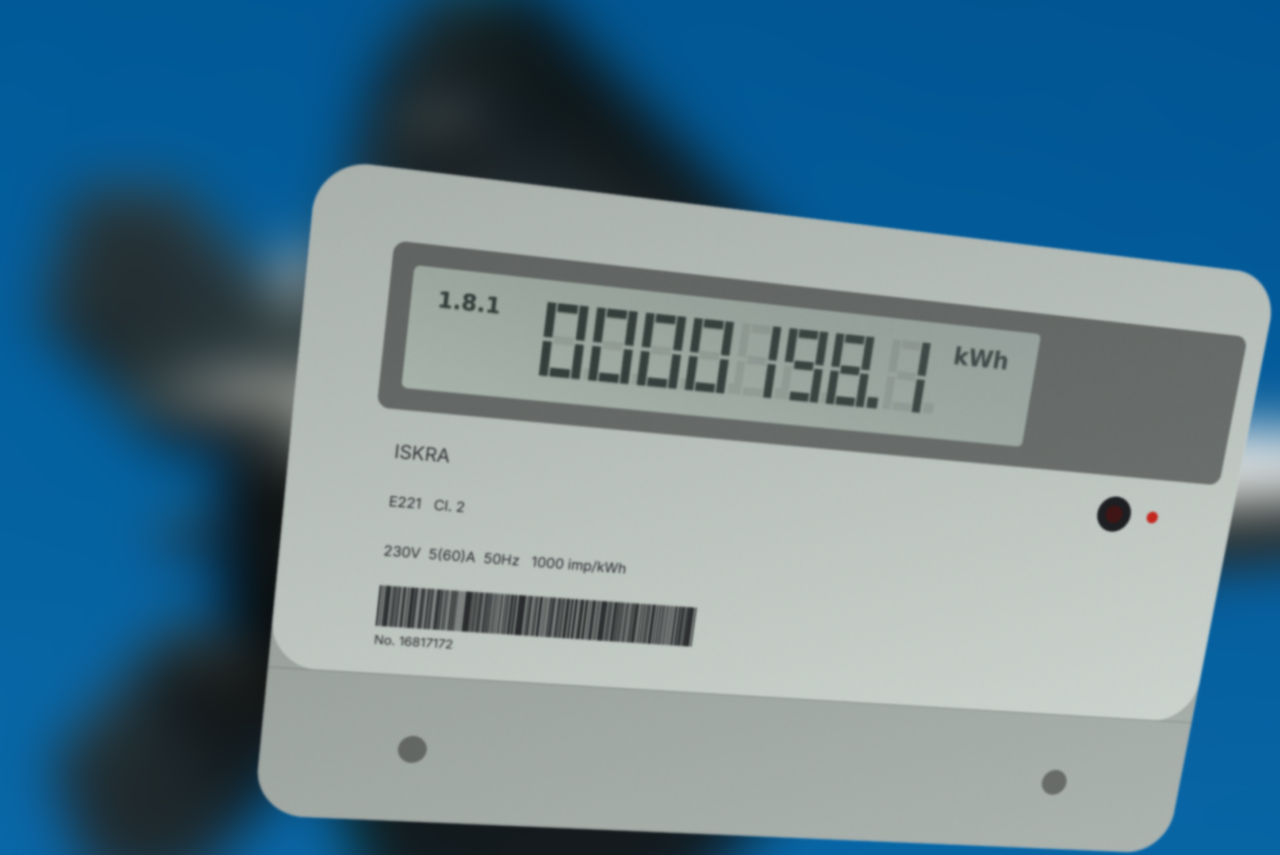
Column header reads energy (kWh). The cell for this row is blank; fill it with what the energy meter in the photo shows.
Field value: 198.1 kWh
